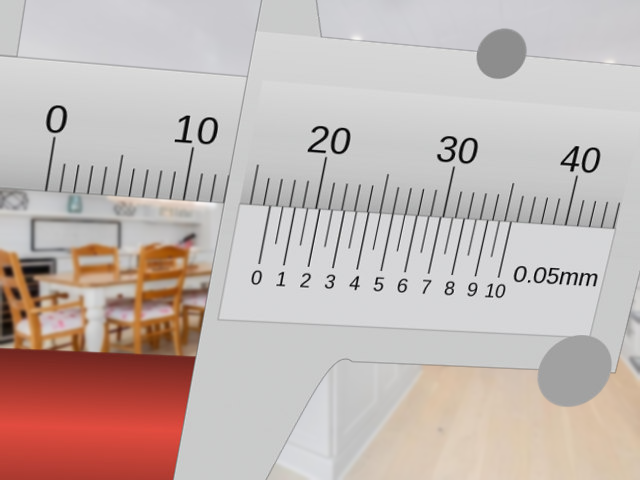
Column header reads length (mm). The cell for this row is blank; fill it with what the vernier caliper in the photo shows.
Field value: 16.5 mm
